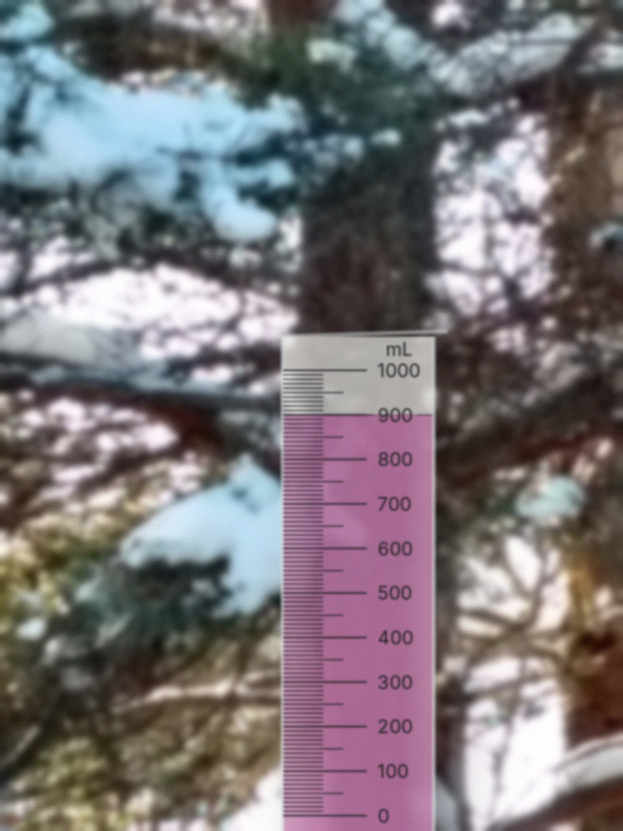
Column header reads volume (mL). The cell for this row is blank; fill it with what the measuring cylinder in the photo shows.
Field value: 900 mL
